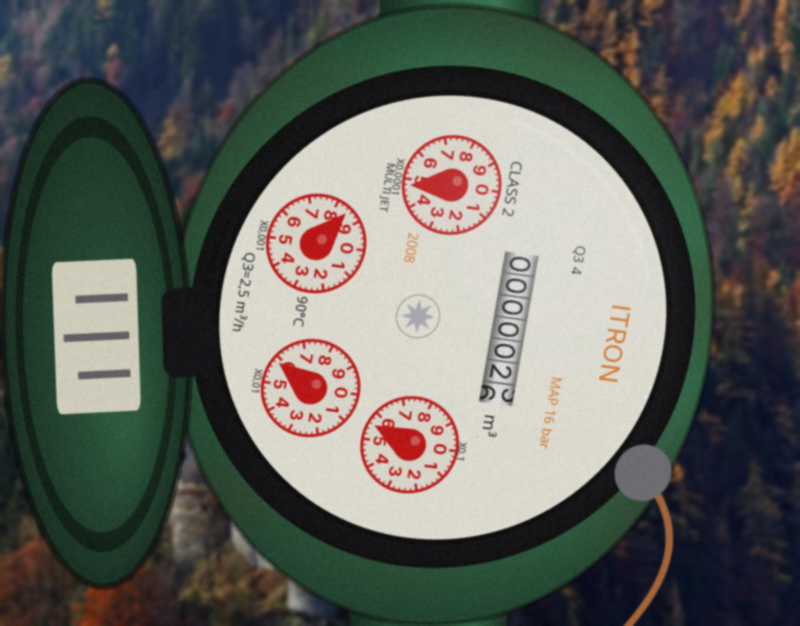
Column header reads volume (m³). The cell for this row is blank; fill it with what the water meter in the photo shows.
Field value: 25.5584 m³
